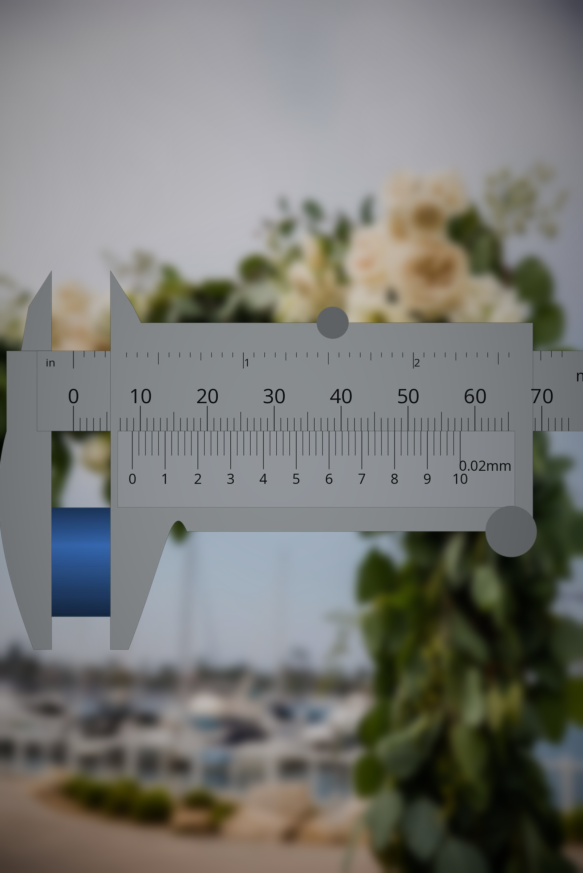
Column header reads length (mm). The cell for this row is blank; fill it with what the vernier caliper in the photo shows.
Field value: 8.8 mm
